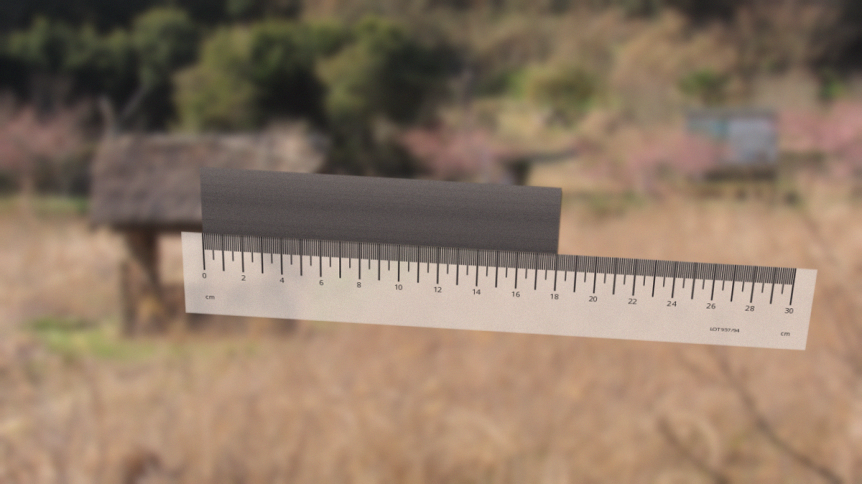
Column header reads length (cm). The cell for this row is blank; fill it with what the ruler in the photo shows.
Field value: 18 cm
